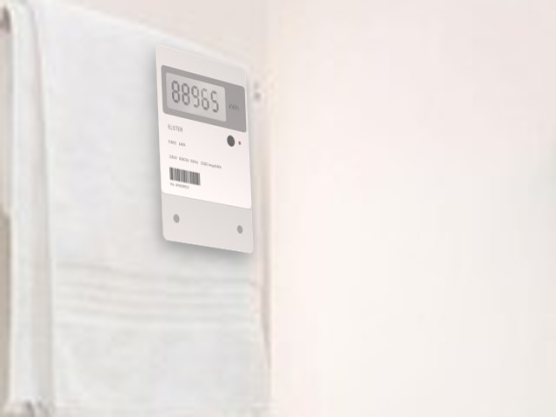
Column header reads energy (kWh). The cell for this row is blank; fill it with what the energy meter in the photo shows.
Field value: 88965 kWh
